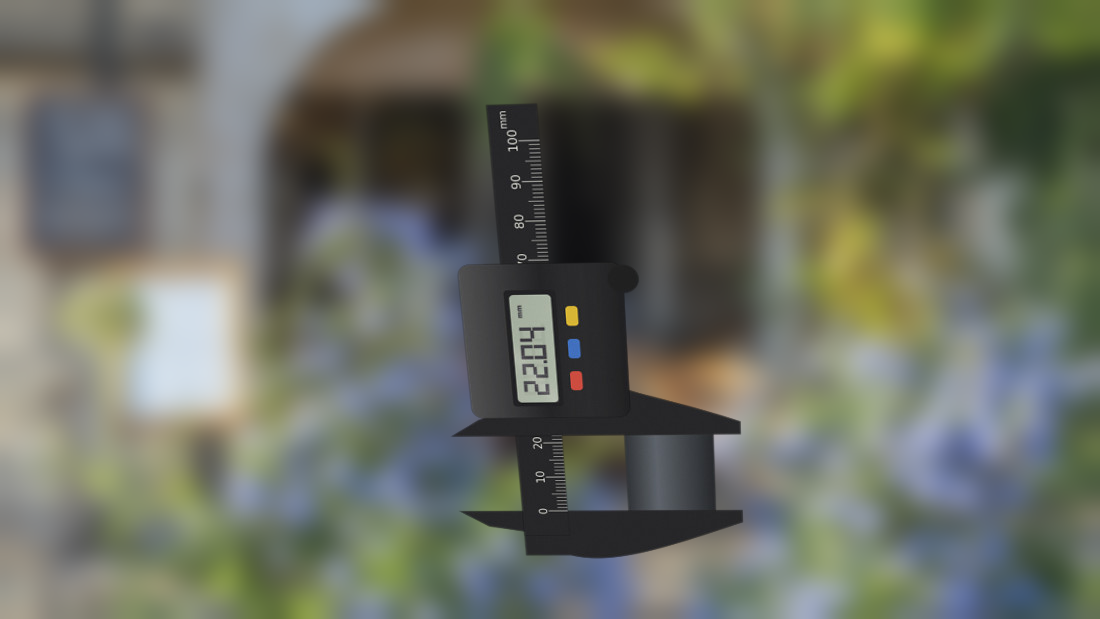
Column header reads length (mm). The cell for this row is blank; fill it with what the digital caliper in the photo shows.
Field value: 22.04 mm
